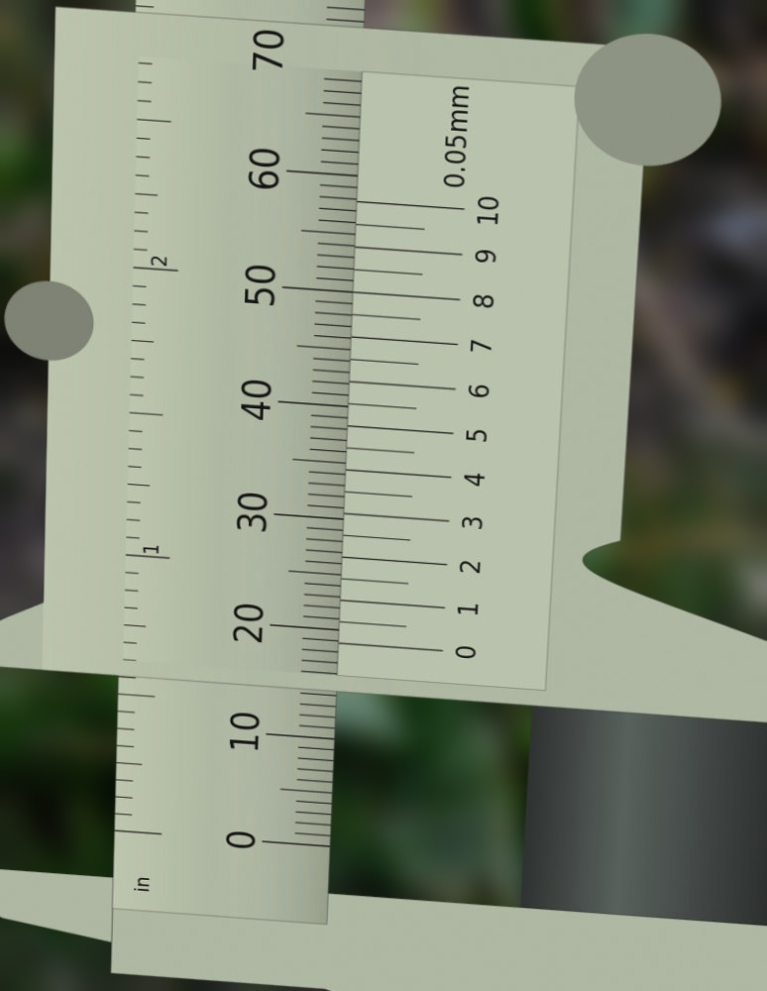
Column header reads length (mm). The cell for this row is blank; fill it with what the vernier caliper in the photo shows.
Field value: 18.8 mm
